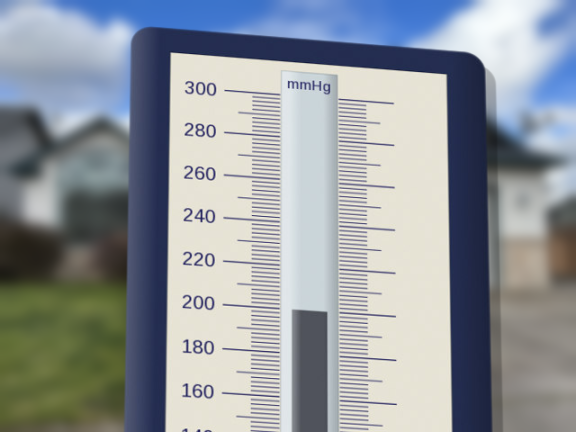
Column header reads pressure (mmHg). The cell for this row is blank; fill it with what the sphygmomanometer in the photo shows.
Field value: 200 mmHg
